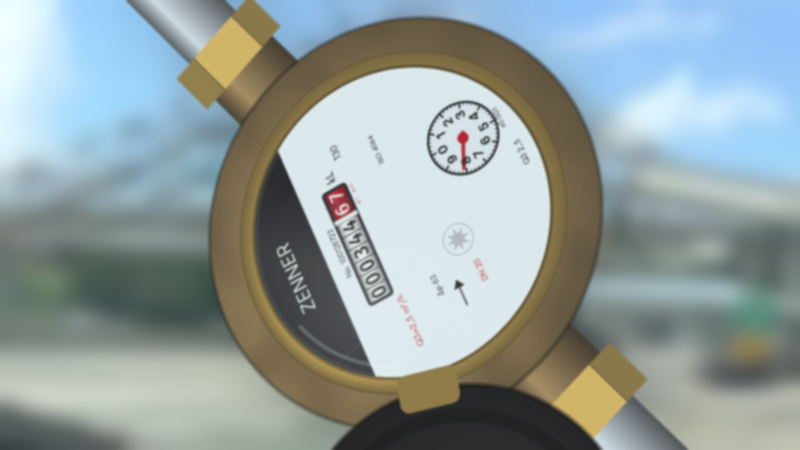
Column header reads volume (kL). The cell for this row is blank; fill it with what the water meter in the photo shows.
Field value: 344.678 kL
